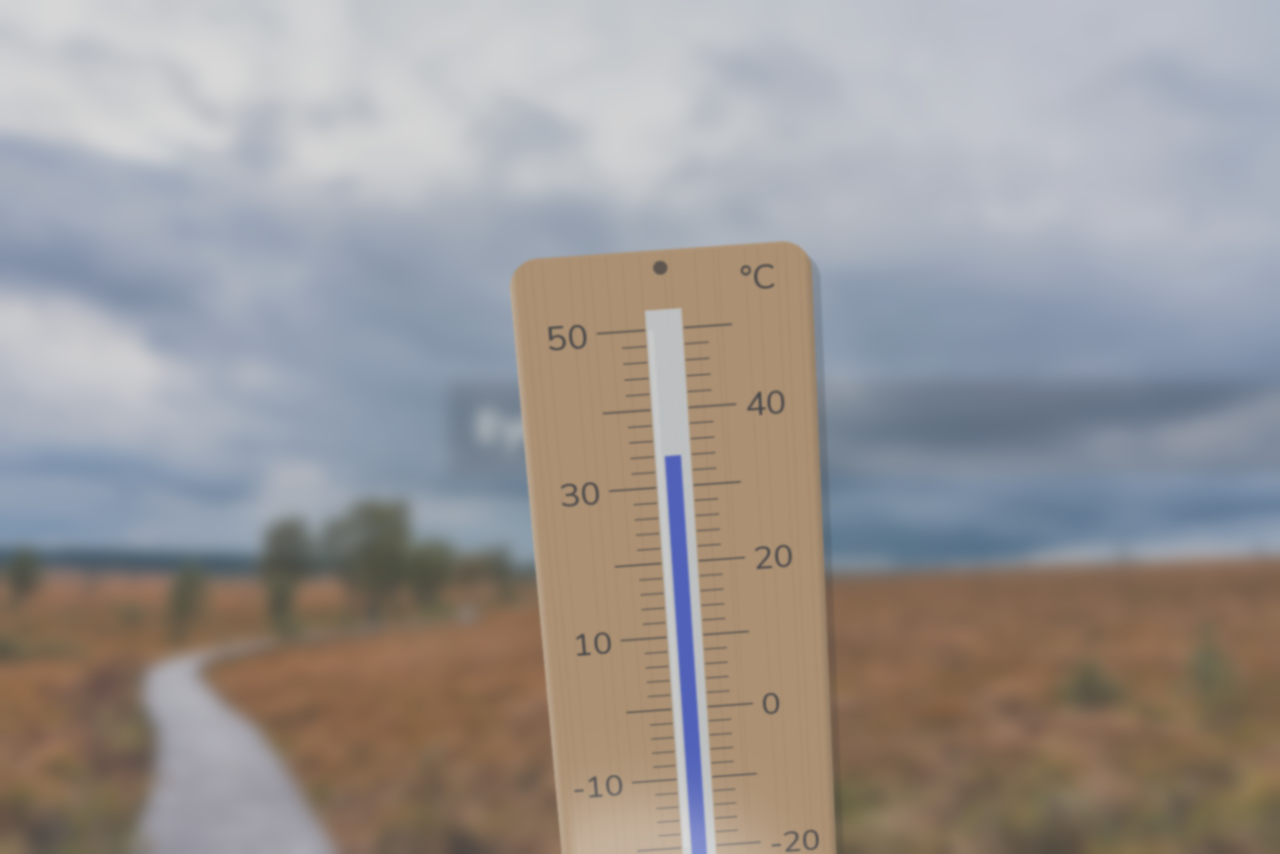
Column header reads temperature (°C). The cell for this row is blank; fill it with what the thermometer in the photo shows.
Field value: 34 °C
